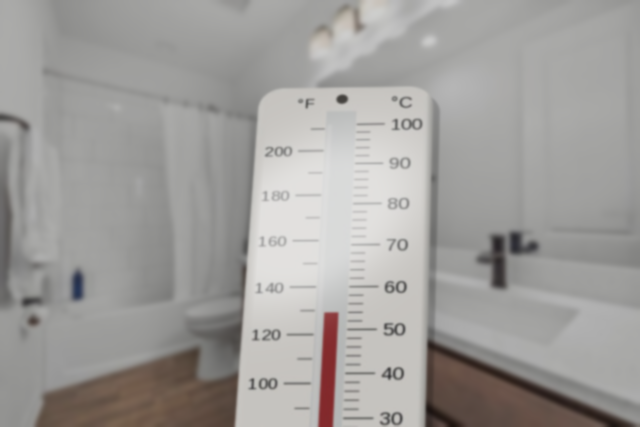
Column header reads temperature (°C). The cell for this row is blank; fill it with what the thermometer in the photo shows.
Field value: 54 °C
